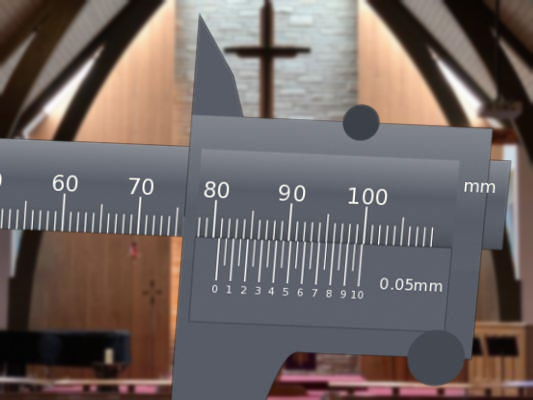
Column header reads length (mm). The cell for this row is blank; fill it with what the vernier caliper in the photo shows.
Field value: 80.8 mm
